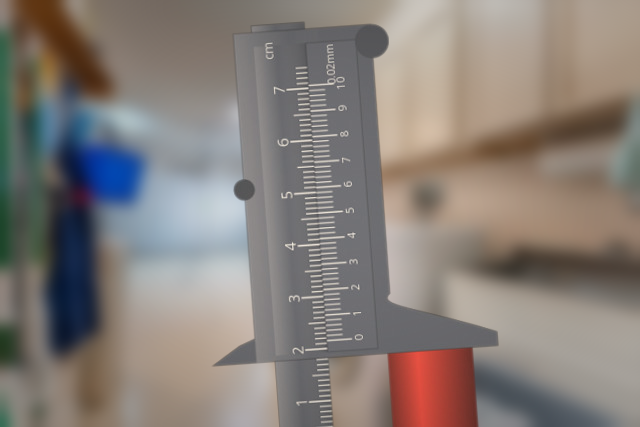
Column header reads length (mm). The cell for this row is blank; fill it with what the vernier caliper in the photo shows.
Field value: 21.5 mm
